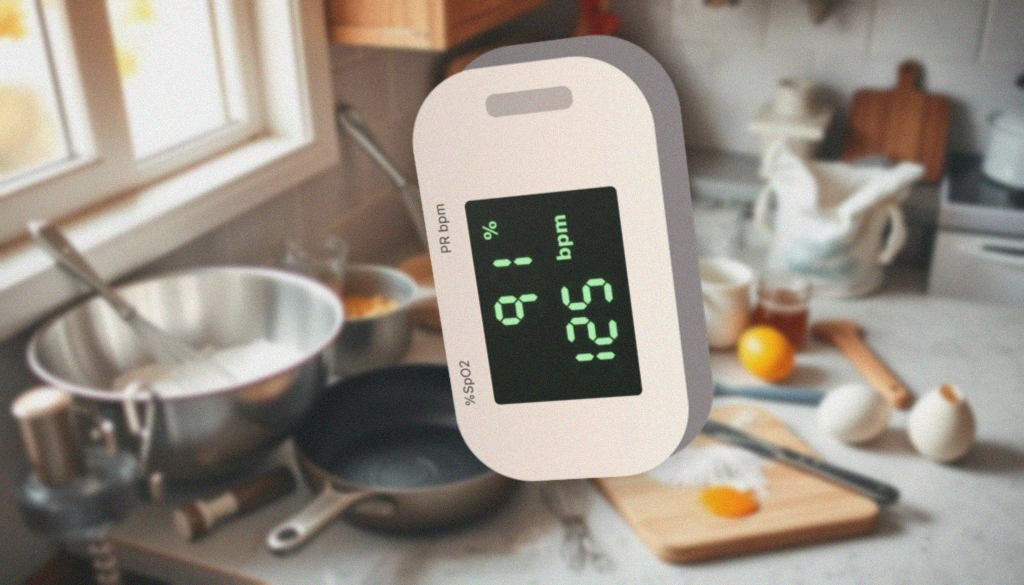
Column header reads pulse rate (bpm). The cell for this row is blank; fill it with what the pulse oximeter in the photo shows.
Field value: 125 bpm
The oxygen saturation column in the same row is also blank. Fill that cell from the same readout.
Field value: 91 %
